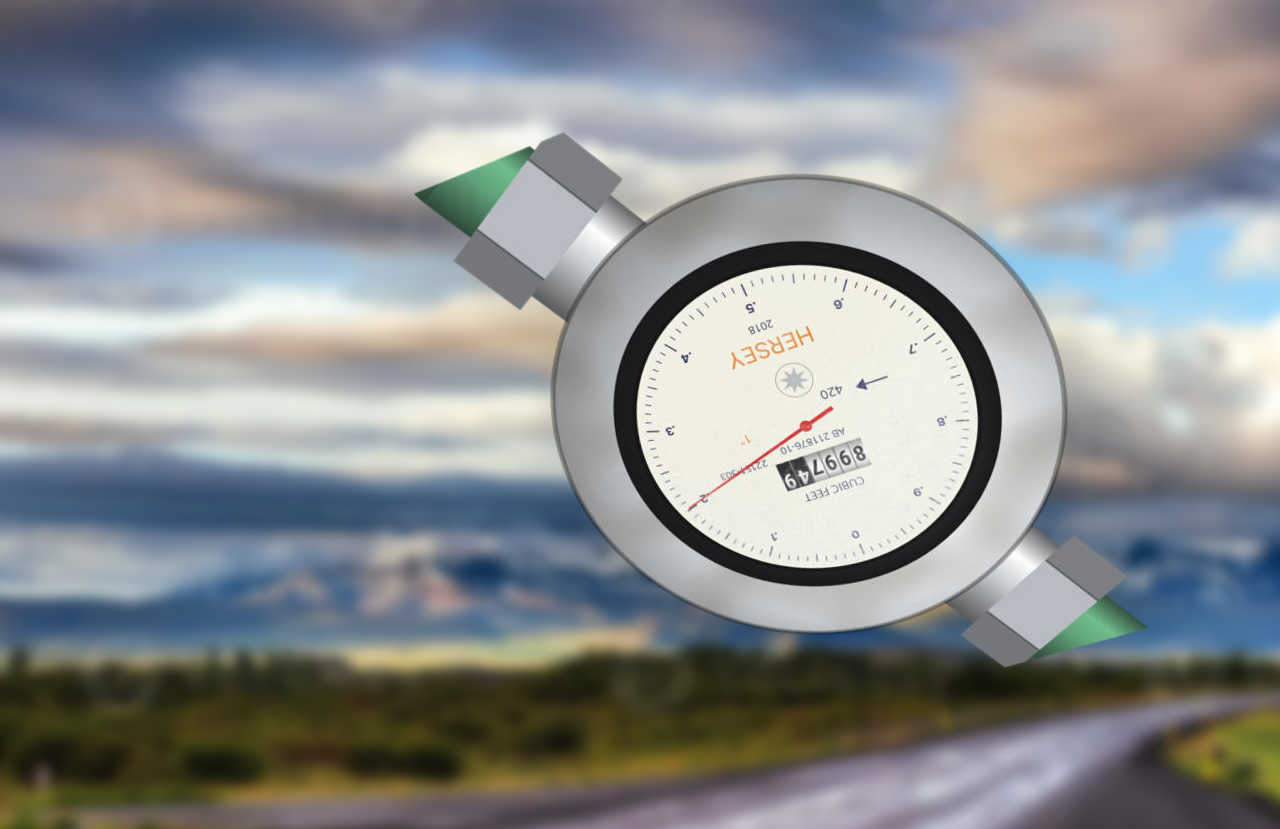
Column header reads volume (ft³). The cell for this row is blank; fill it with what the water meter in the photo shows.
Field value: 899749.20 ft³
